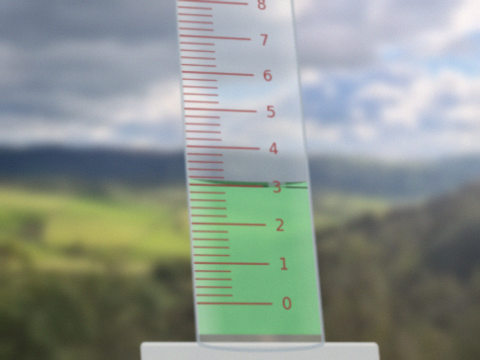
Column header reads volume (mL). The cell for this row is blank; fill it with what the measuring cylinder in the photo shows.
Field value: 3 mL
